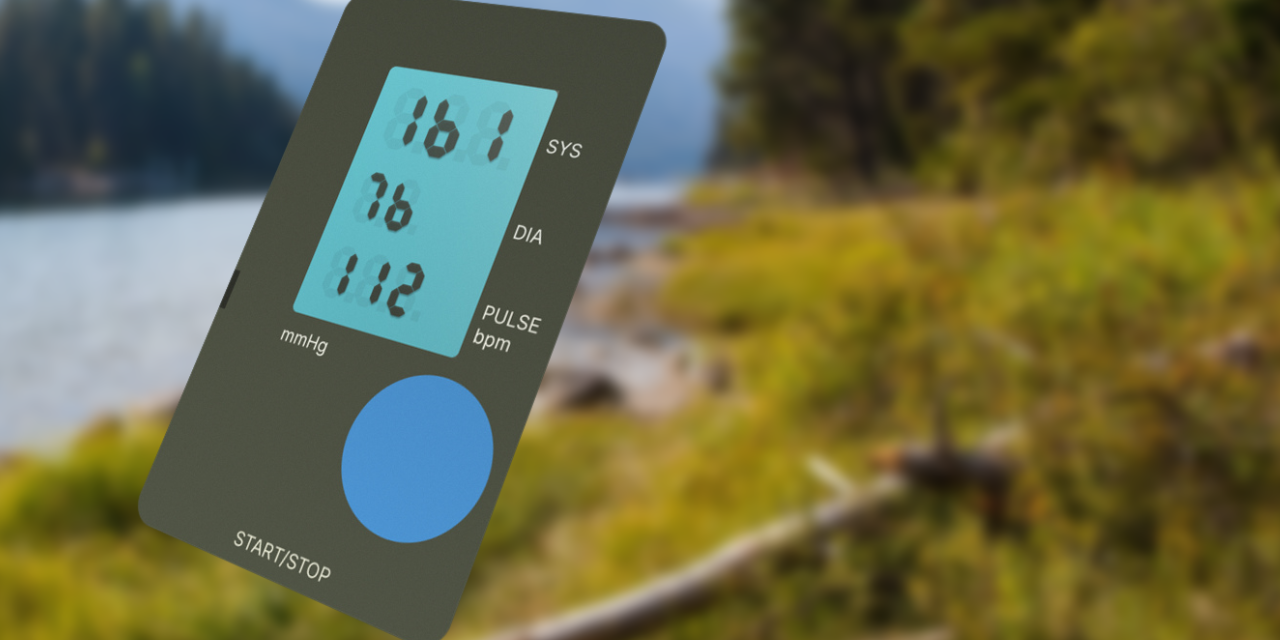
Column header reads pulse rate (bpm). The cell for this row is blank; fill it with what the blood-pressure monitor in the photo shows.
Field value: 112 bpm
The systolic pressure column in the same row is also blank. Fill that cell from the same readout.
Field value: 161 mmHg
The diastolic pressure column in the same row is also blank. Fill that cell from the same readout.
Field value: 76 mmHg
